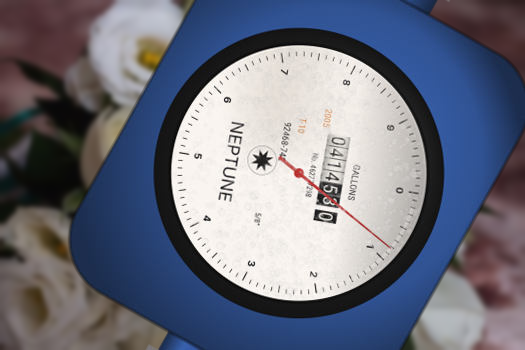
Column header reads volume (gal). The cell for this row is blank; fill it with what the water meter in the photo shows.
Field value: 414530.8 gal
